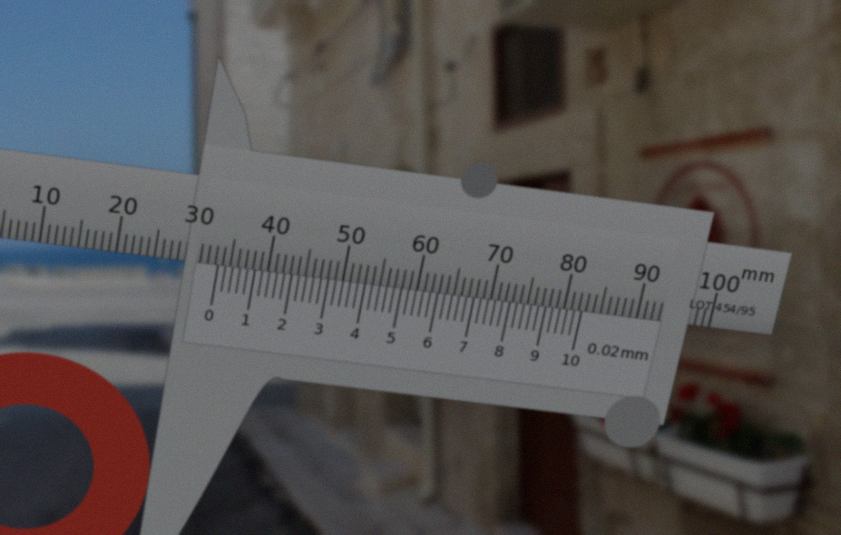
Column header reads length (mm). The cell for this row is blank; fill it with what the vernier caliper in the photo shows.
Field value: 33.4 mm
